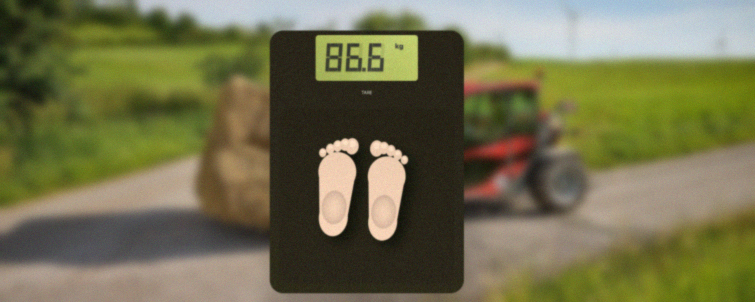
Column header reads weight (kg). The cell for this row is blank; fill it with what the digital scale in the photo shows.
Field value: 86.6 kg
